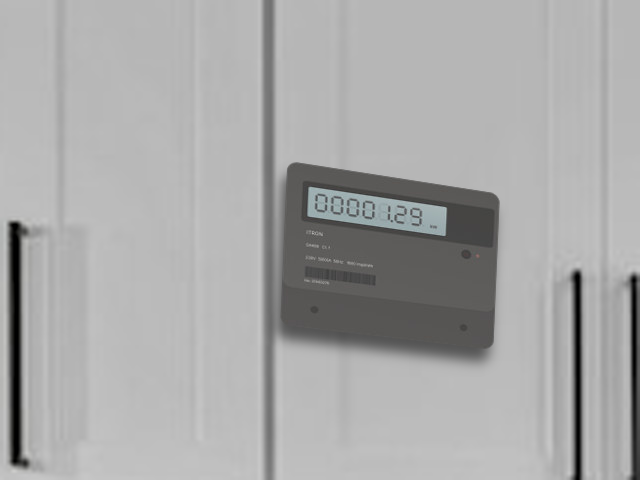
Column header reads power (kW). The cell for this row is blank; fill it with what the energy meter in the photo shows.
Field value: 1.29 kW
